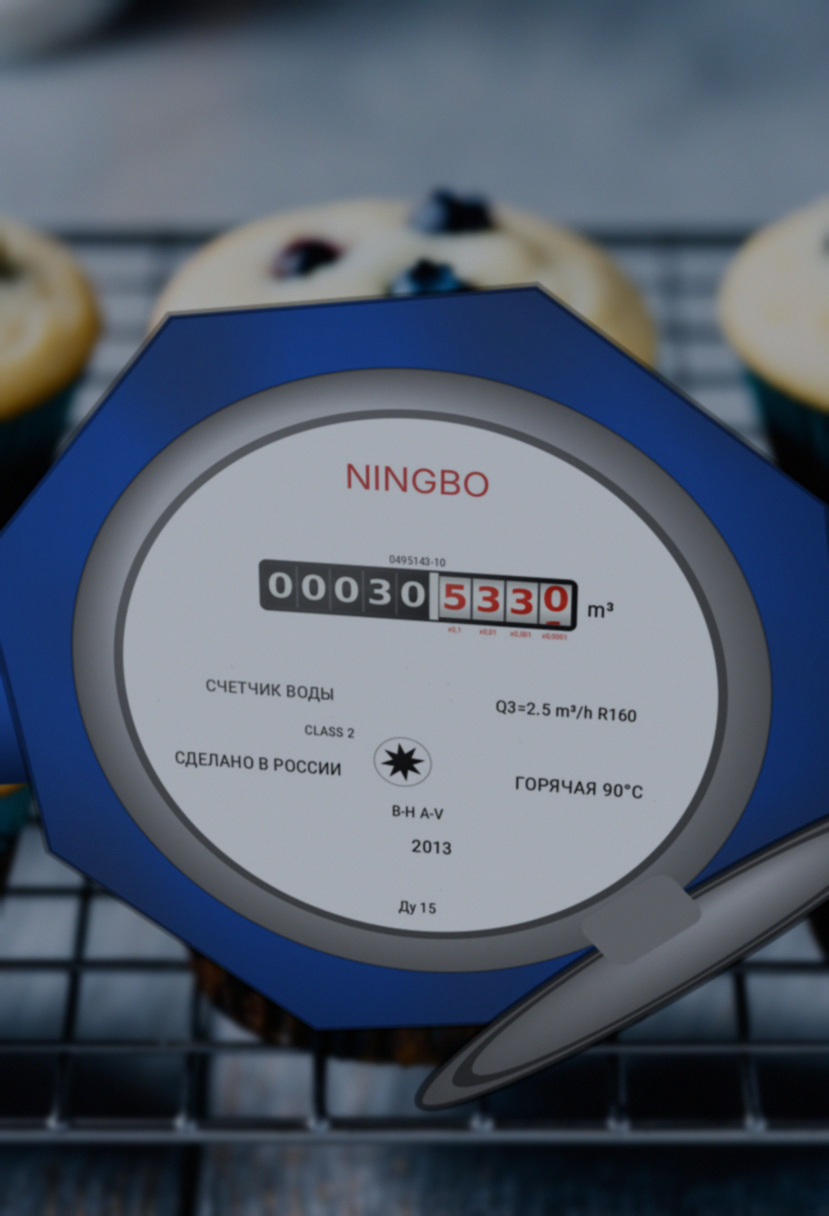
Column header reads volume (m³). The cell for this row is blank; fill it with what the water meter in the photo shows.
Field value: 30.5330 m³
